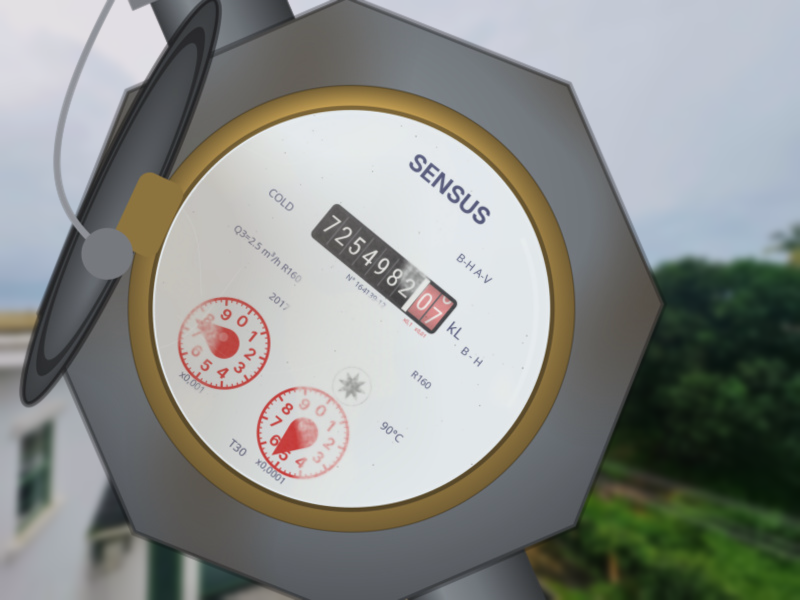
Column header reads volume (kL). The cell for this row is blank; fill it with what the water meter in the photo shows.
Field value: 7254982.0675 kL
